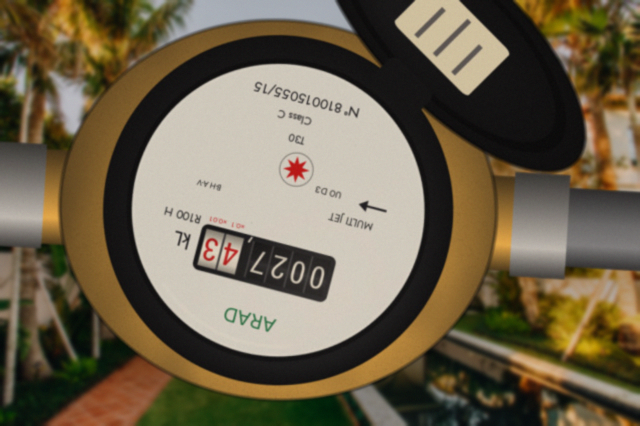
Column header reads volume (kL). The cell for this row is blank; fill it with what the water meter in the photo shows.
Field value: 27.43 kL
